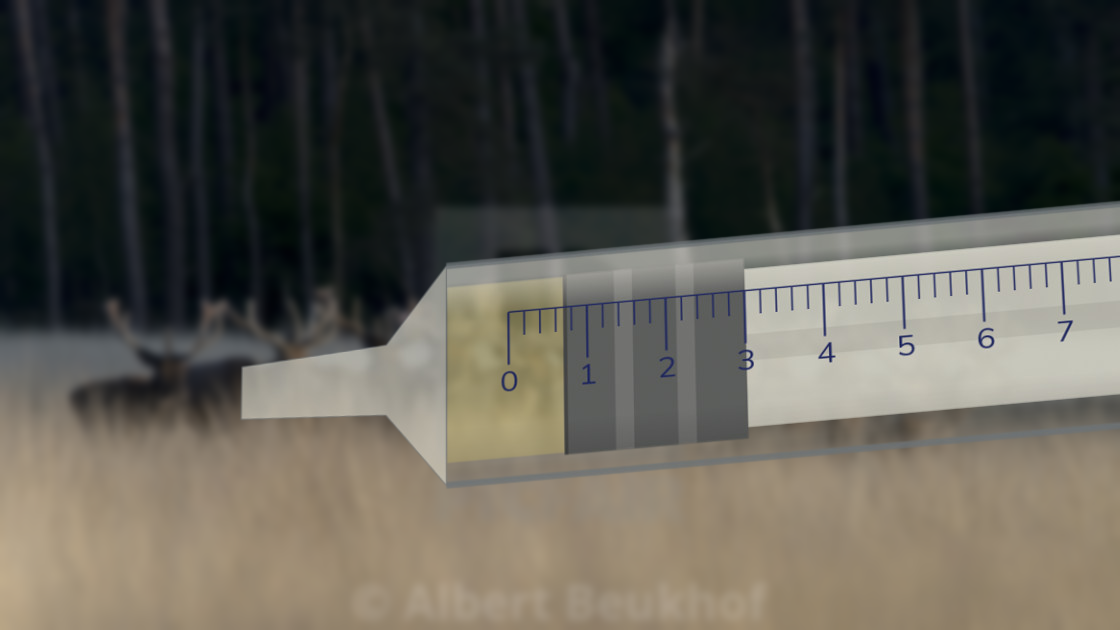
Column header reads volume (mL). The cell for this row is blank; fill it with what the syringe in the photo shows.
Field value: 0.7 mL
